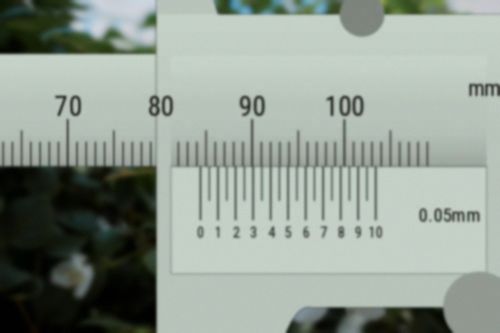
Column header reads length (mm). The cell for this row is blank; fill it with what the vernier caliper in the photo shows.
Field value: 84.4 mm
